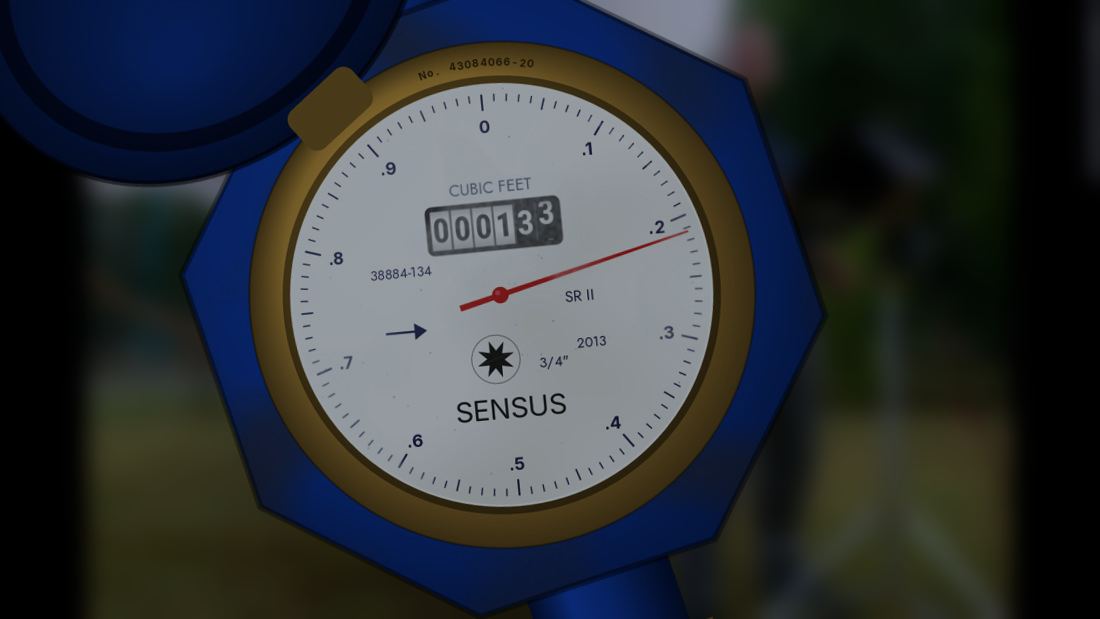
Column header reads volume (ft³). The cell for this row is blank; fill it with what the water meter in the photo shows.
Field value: 133.21 ft³
